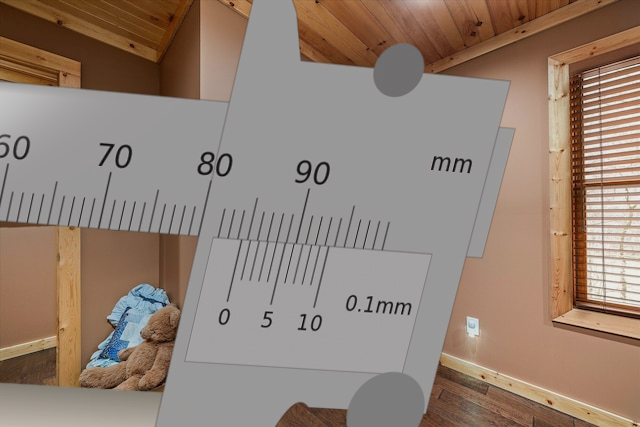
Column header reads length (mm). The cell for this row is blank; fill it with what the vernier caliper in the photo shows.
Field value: 84.4 mm
